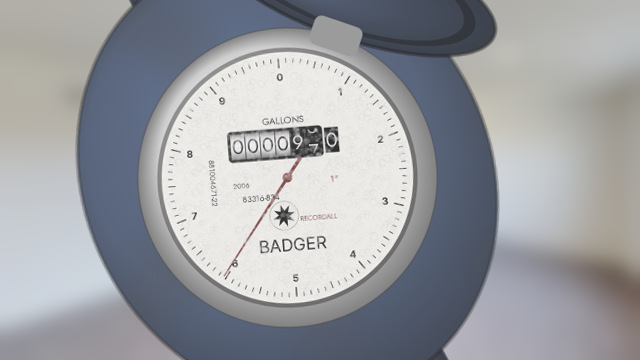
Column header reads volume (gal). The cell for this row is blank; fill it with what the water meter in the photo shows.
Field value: 966.0 gal
